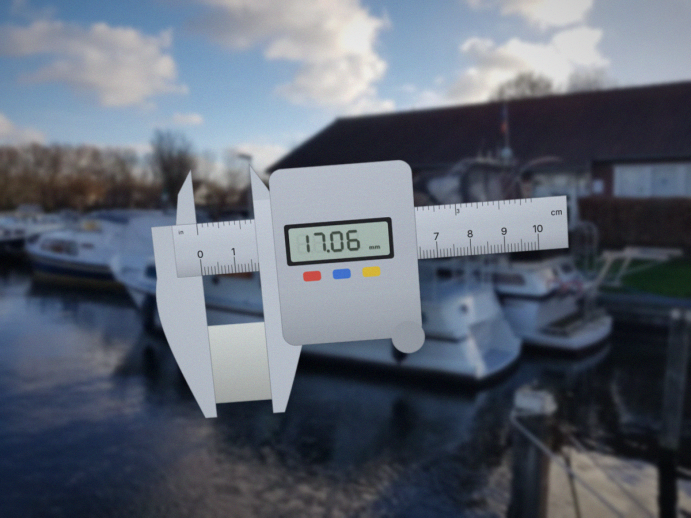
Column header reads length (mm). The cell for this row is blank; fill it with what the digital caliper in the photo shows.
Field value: 17.06 mm
